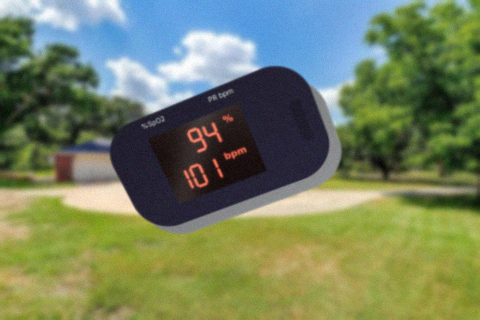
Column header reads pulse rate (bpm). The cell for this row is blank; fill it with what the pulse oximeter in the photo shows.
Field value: 101 bpm
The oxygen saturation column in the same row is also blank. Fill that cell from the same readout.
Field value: 94 %
